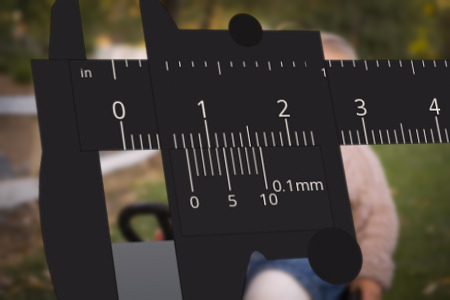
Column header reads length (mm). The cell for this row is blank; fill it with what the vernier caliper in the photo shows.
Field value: 7.2 mm
